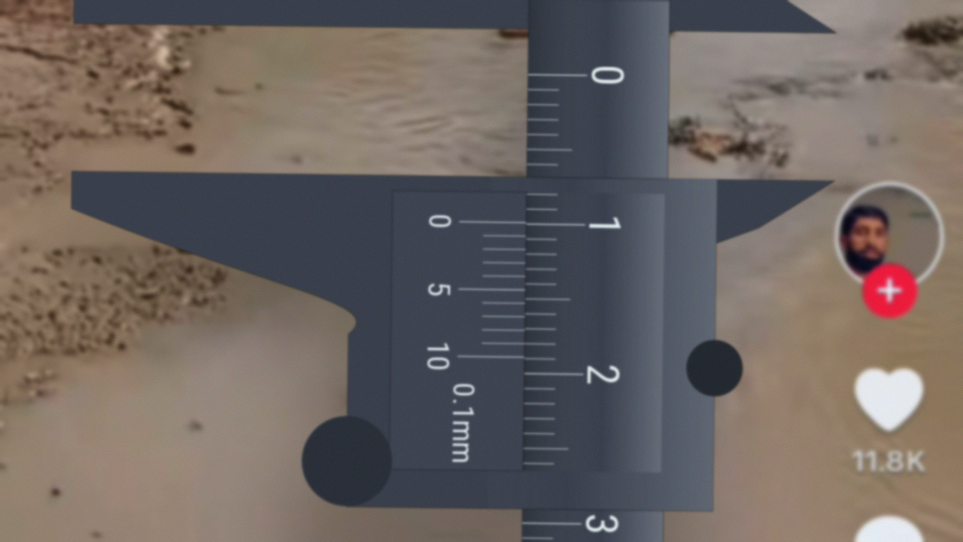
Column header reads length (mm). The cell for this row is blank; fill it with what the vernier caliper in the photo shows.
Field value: 9.9 mm
